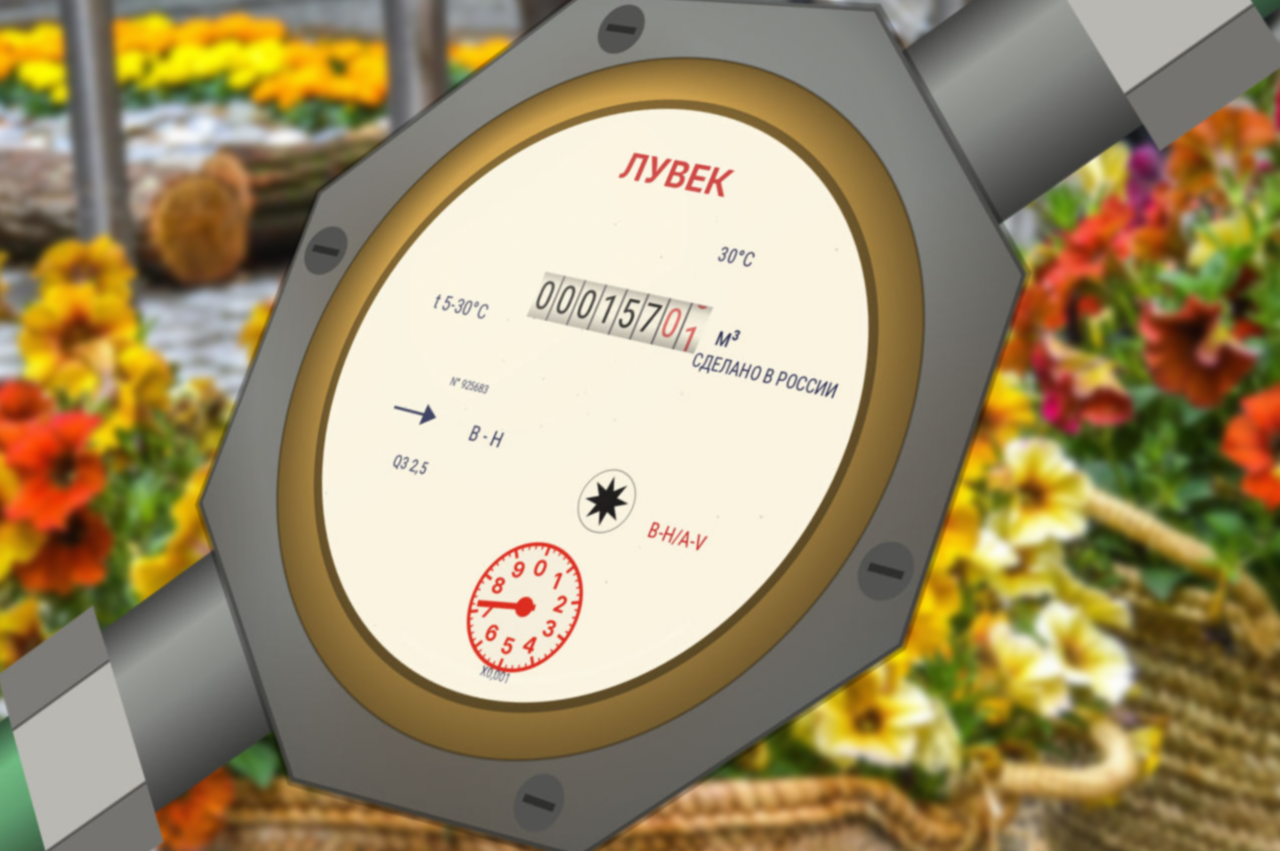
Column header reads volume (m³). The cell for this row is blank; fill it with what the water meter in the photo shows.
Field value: 157.007 m³
